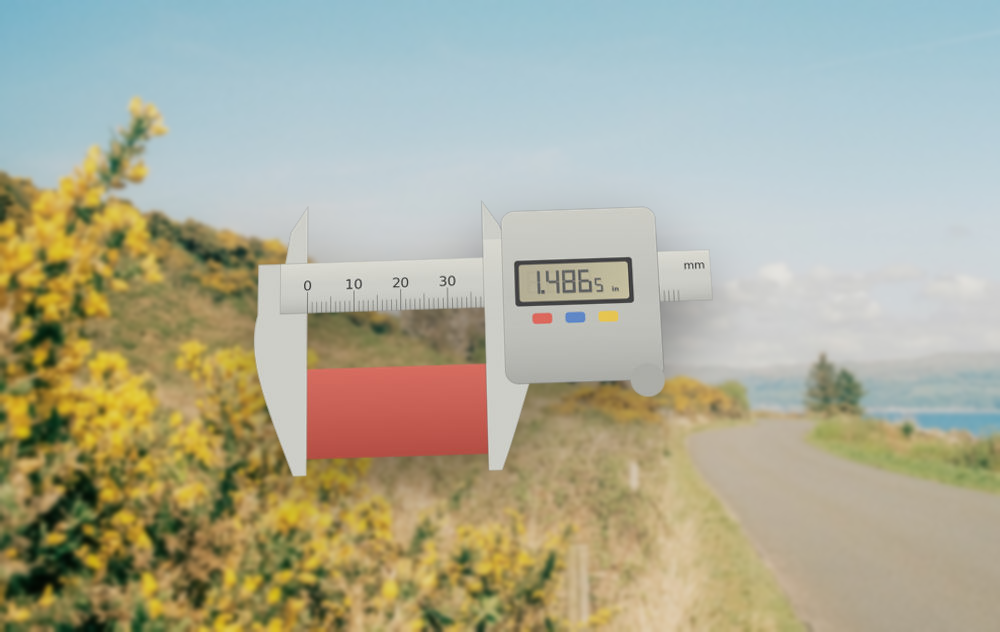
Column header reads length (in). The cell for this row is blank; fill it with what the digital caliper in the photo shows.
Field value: 1.4865 in
